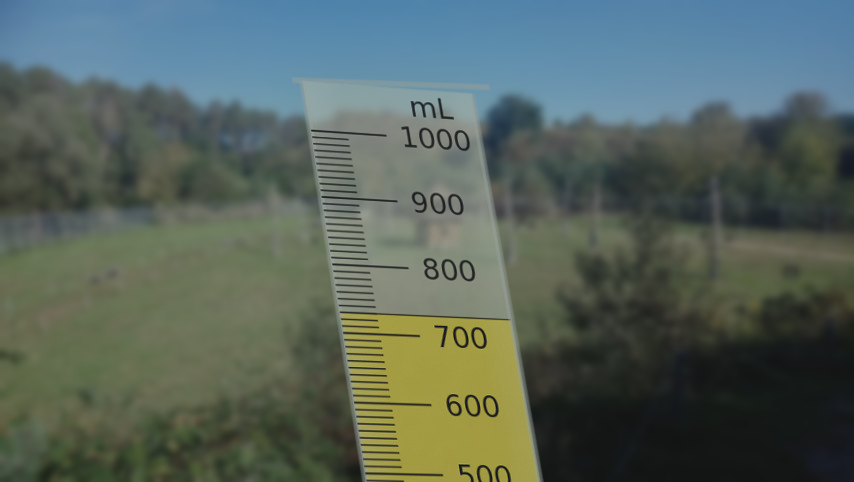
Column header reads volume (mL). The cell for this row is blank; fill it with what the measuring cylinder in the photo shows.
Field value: 730 mL
